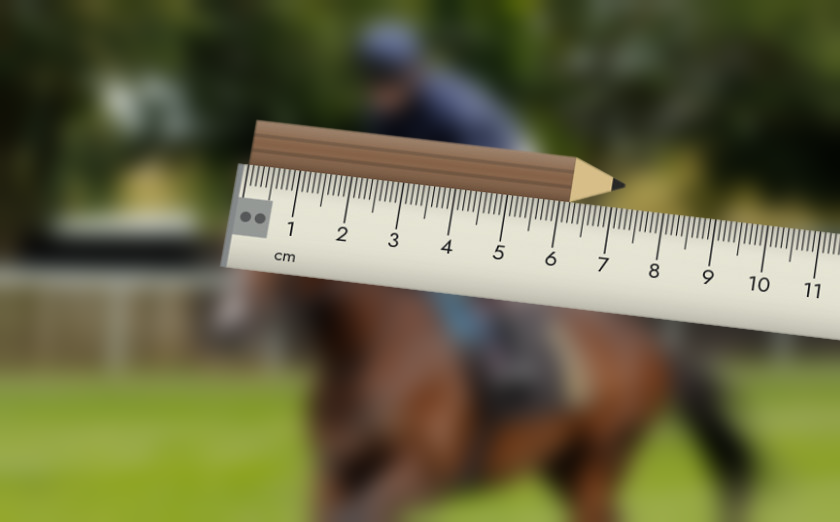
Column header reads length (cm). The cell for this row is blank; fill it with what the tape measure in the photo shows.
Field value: 7.2 cm
